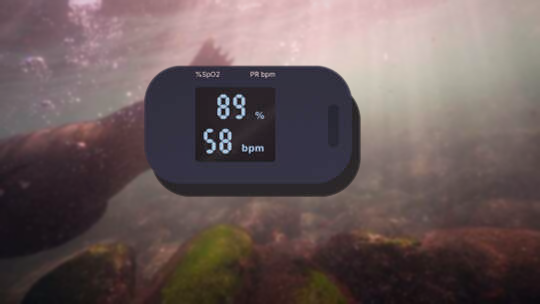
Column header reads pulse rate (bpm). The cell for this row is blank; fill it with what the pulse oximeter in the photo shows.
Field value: 58 bpm
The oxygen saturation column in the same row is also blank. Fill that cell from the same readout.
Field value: 89 %
